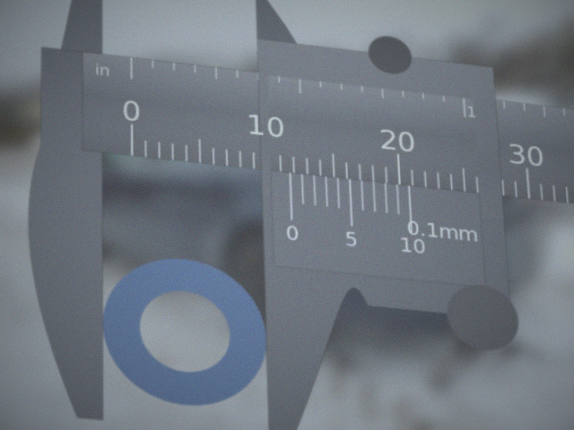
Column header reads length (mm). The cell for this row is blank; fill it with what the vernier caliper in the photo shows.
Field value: 11.7 mm
